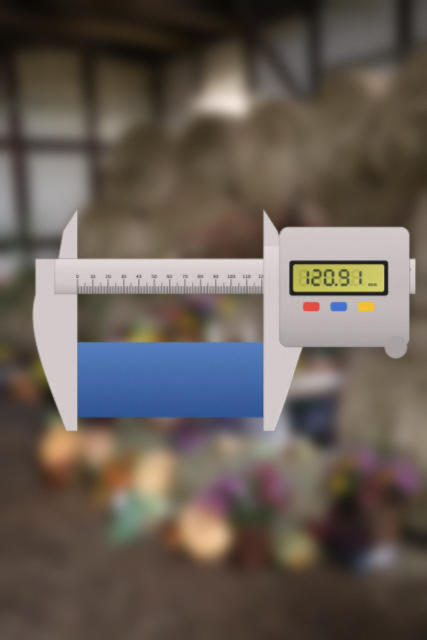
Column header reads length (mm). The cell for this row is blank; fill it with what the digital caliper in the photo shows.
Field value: 120.91 mm
